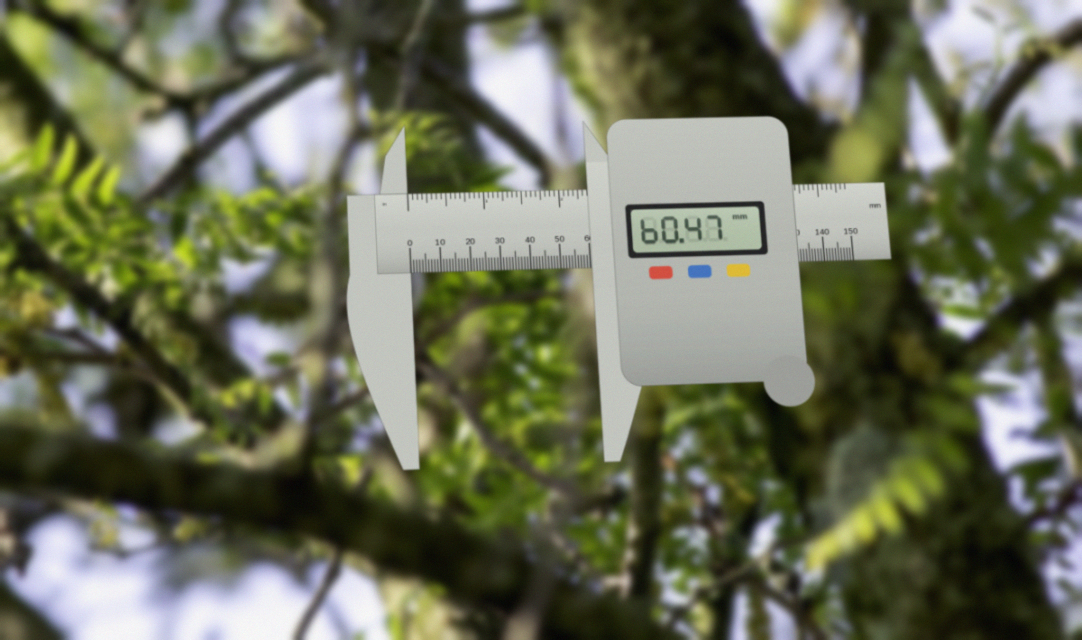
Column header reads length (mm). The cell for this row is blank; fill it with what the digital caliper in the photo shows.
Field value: 60.47 mm
